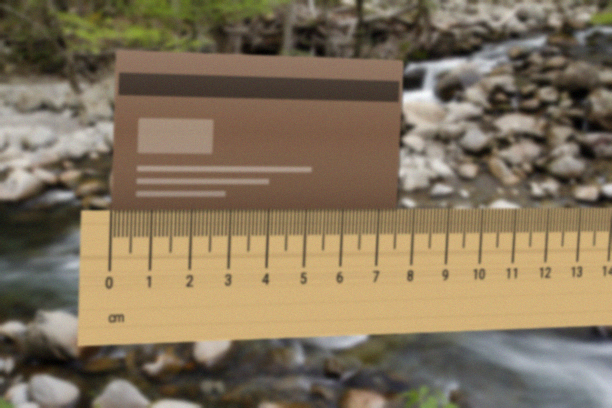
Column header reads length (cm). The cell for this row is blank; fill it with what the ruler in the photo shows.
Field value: 7.5 cm
